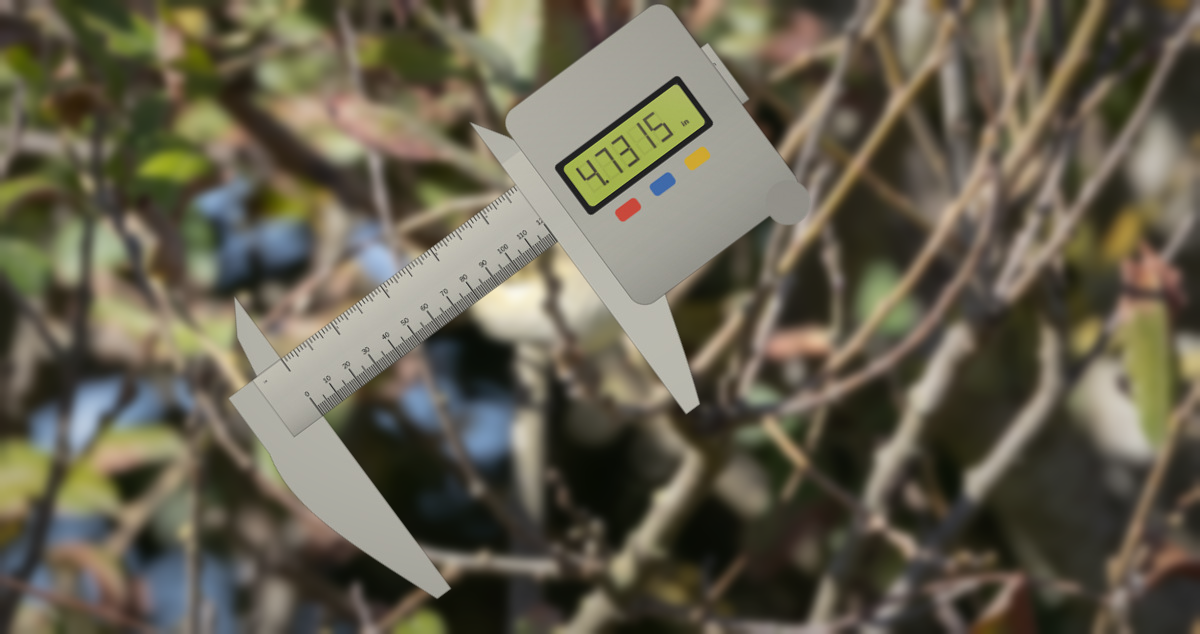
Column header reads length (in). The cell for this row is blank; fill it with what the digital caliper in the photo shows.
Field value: 4.7315 in
